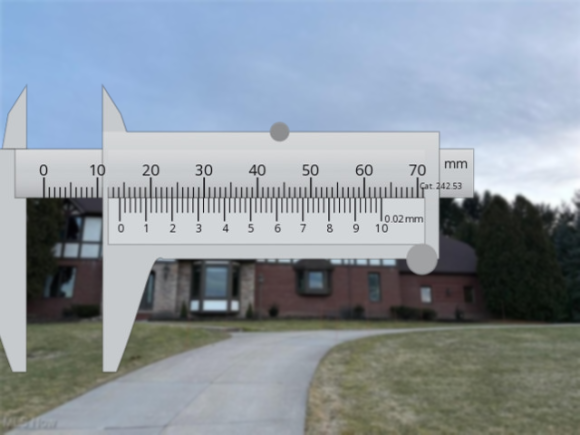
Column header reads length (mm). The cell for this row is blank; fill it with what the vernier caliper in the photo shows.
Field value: 14.2 mm
